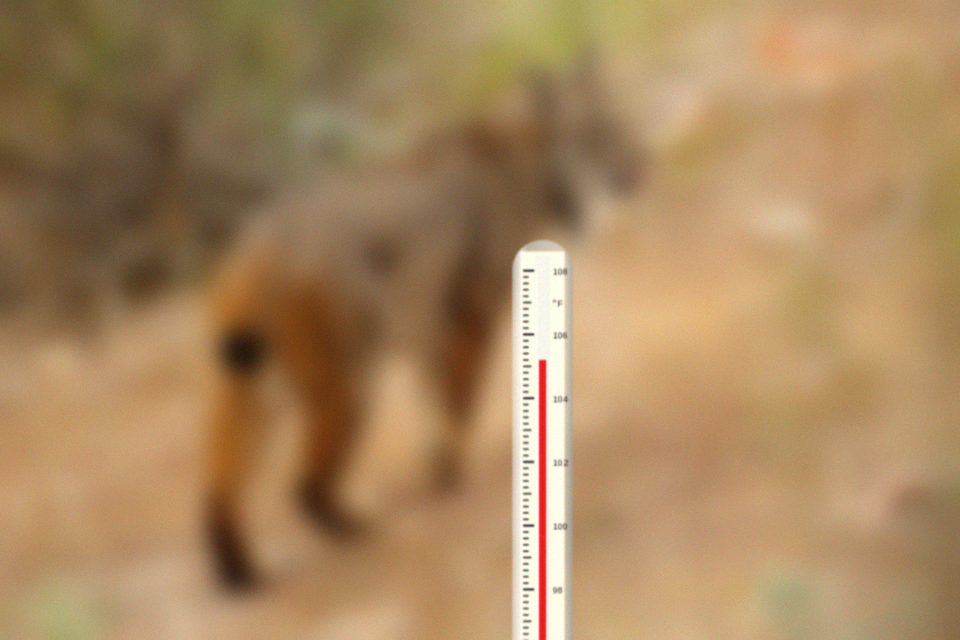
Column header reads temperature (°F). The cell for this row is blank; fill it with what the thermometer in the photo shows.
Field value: 105.2 °F
